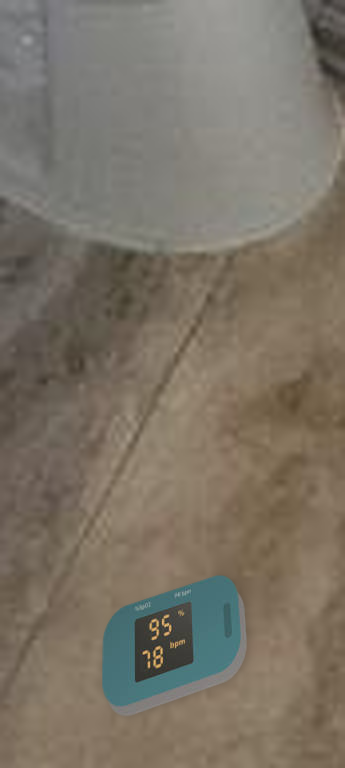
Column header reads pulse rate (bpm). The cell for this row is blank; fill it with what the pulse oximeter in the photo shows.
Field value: 78 bpm
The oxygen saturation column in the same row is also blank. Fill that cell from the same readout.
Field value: 95 %
